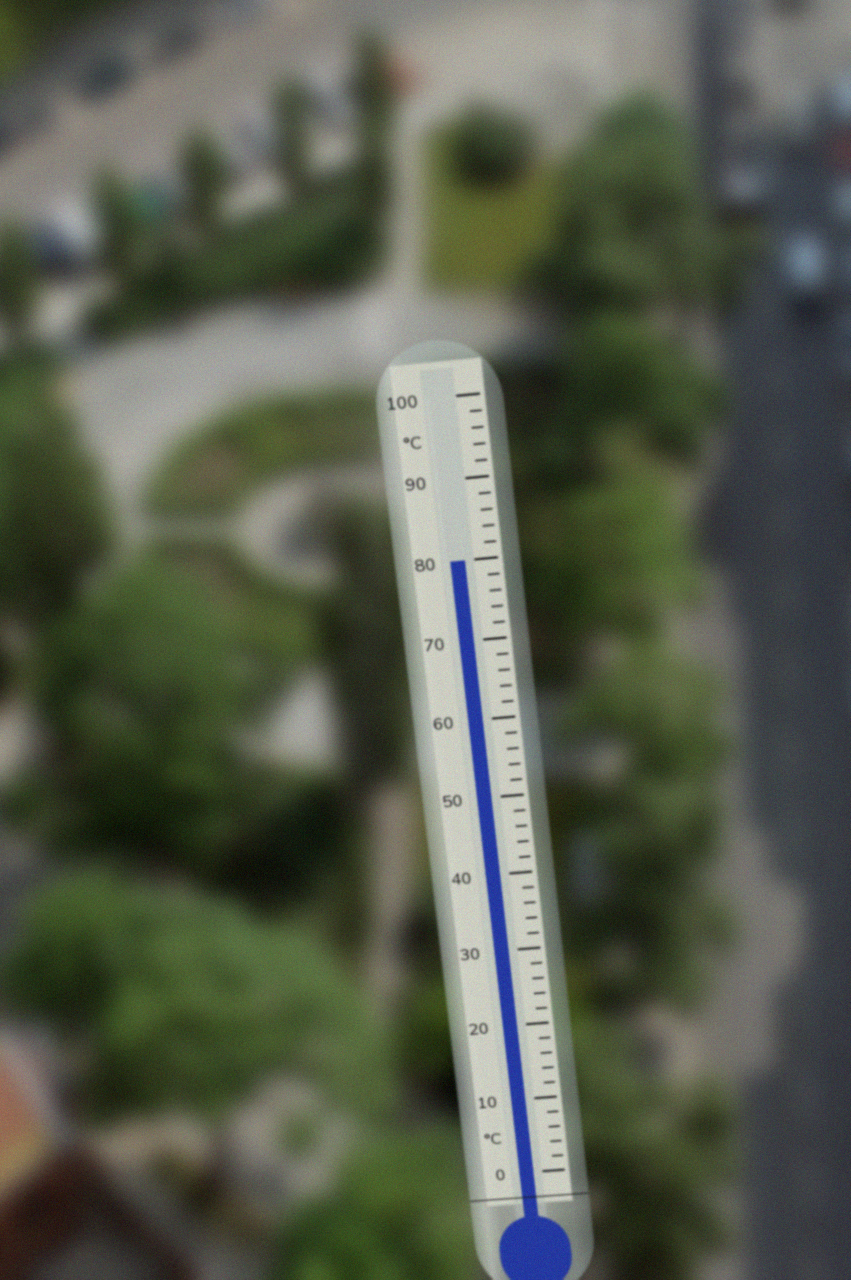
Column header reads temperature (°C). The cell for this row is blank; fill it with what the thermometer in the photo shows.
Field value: 80 °C
